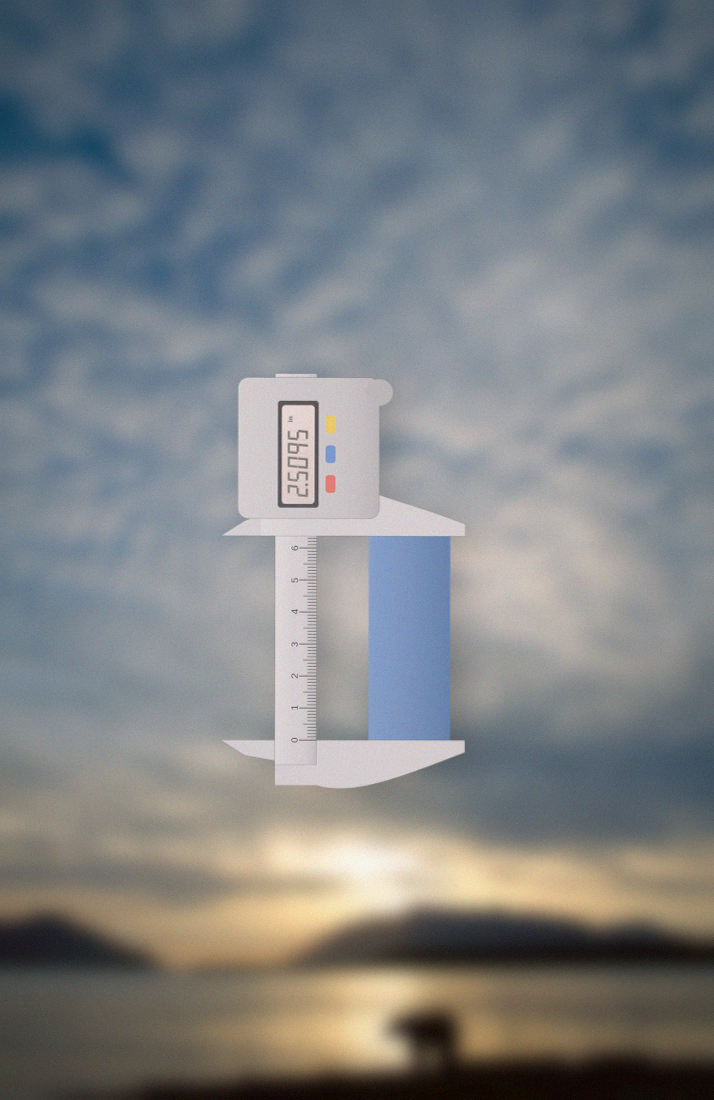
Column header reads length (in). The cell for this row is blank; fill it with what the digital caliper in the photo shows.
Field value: 2.5095 in
